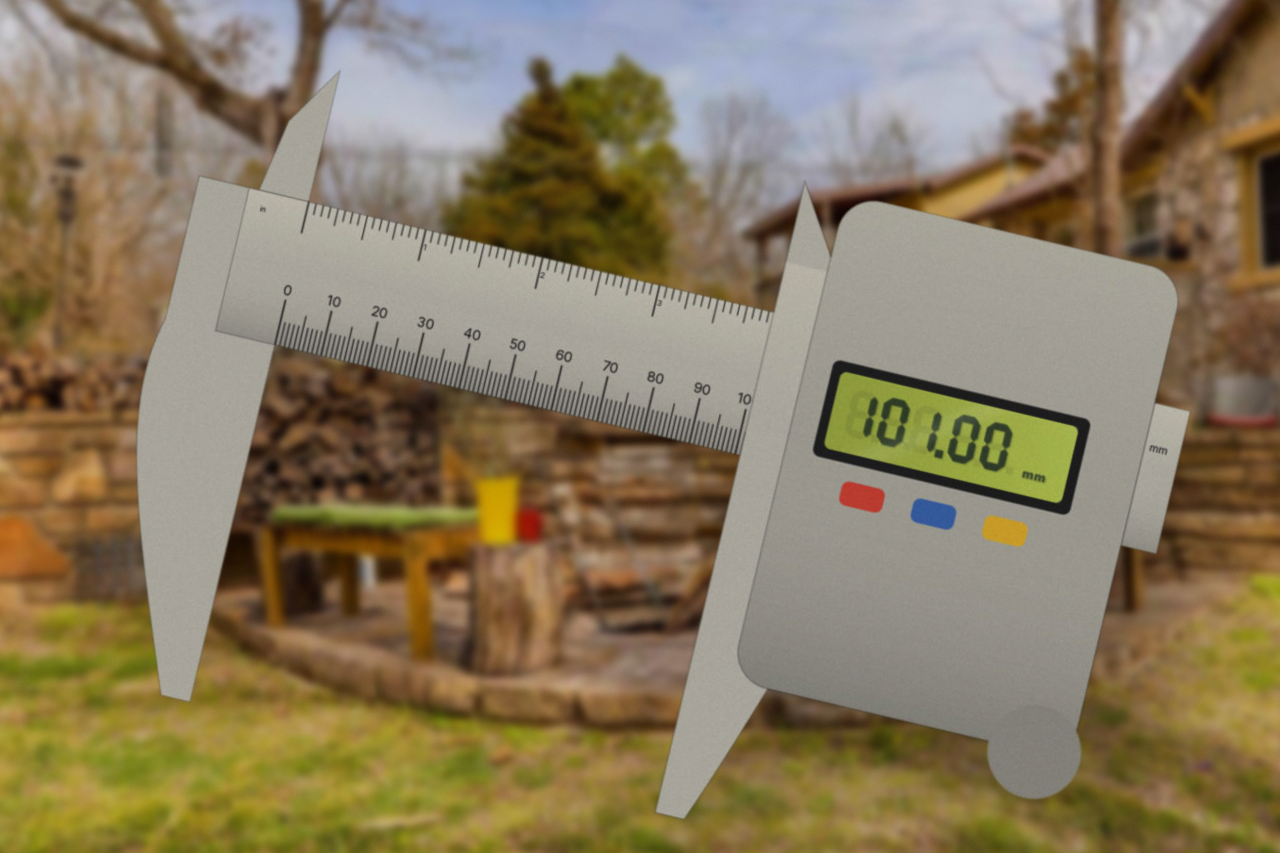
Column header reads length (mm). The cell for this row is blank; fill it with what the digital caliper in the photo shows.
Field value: 101.00 mm
